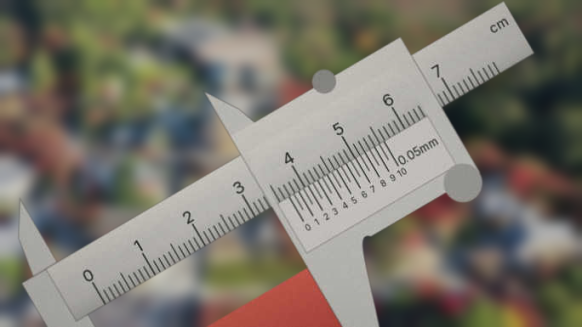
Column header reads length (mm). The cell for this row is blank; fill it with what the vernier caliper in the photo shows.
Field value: 36.8 mm
